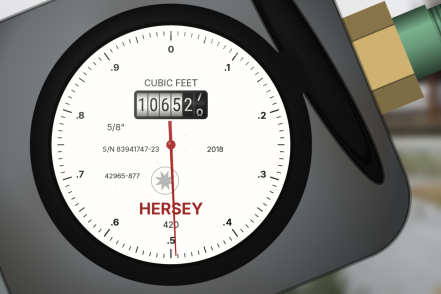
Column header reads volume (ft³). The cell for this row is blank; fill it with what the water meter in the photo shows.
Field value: 106527.49 ft³
